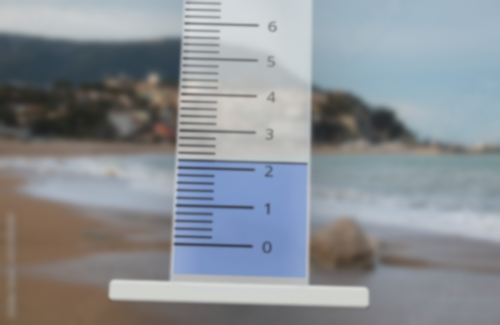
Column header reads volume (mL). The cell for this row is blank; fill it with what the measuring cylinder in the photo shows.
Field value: 2.2 mL
